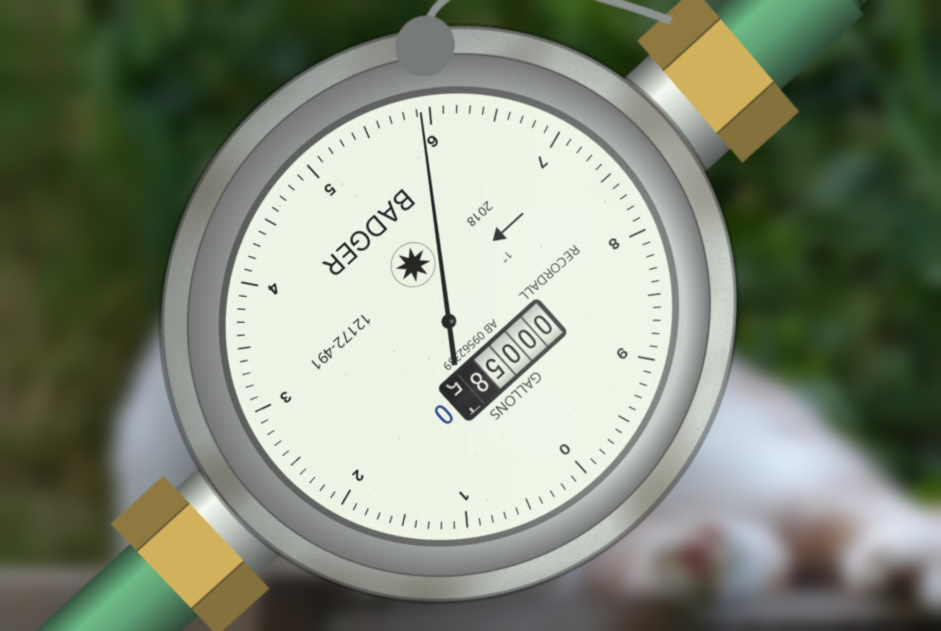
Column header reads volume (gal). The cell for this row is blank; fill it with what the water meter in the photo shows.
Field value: 5845.9 gal
